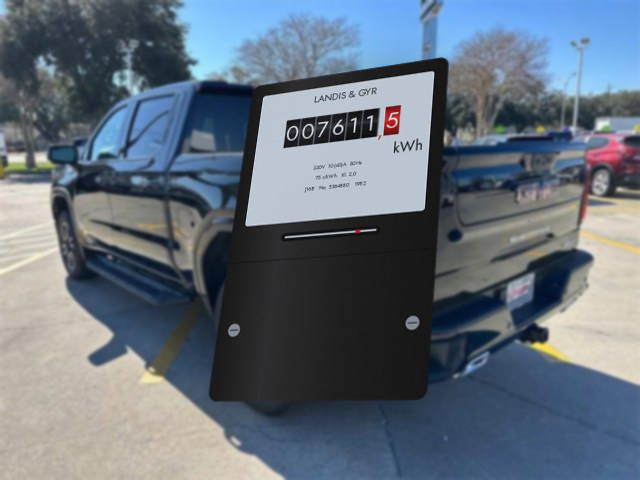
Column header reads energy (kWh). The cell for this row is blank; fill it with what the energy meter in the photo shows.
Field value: 7611.5 kWh
